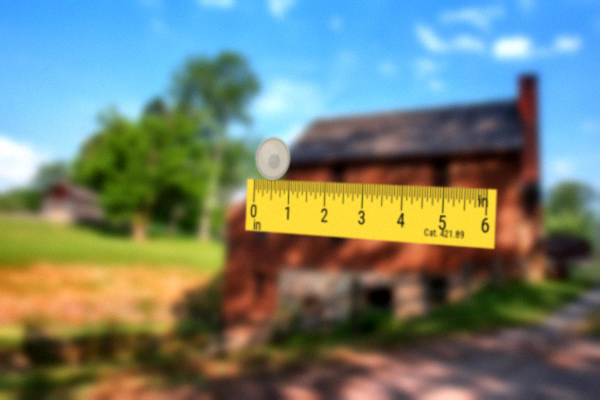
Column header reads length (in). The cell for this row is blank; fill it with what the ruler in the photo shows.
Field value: 1 in
